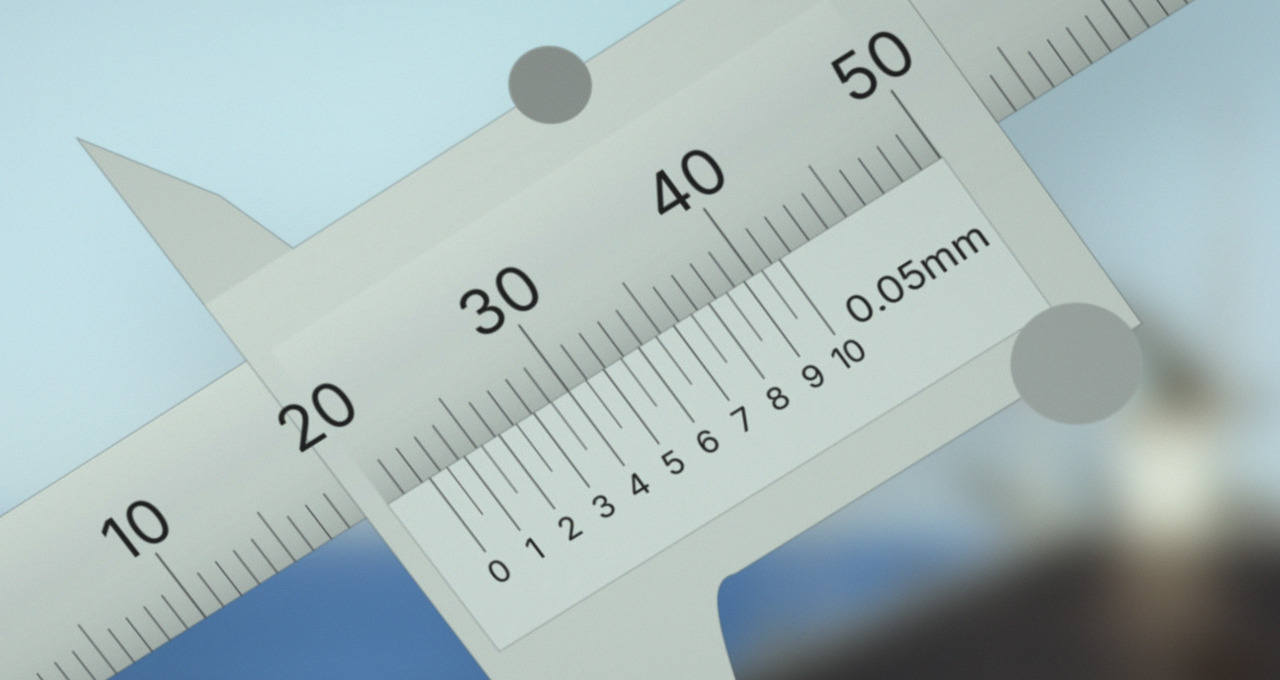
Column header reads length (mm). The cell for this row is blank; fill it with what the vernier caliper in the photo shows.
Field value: 22.4 mm
